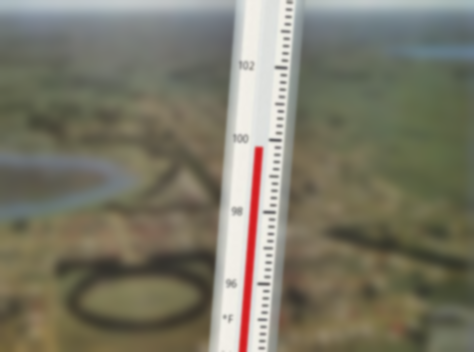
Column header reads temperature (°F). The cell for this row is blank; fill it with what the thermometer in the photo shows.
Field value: 99.8 °F
